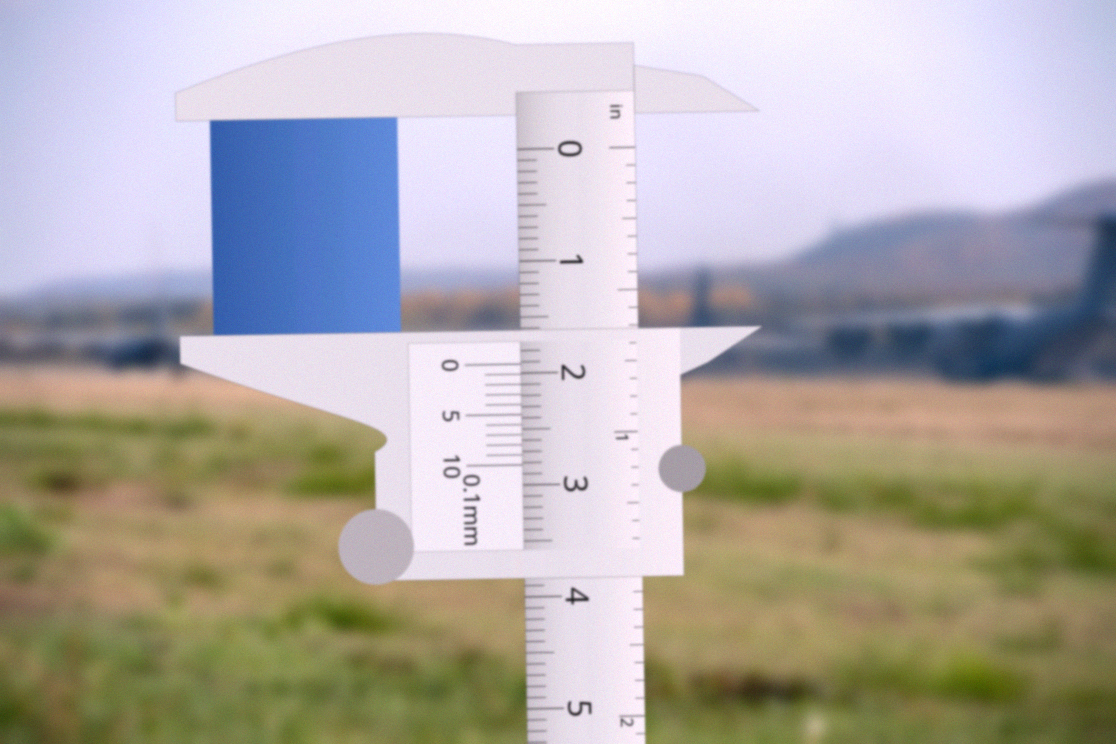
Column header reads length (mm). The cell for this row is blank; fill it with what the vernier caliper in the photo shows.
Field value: 19.2 mm
